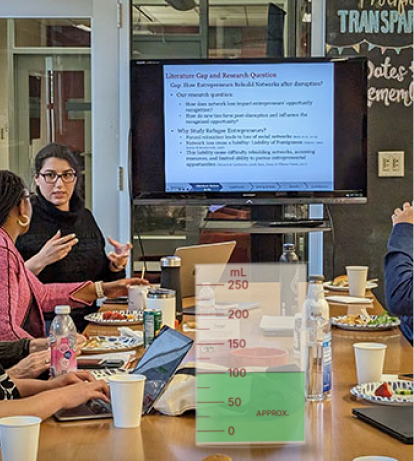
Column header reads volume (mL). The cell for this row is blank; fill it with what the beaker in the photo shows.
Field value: 100 mL
